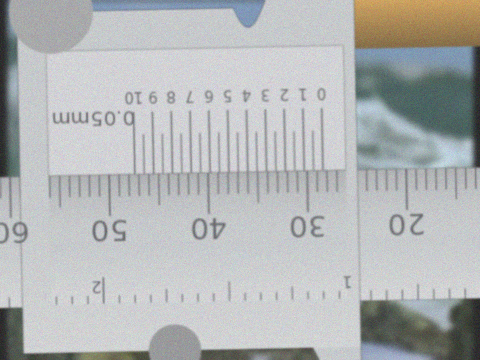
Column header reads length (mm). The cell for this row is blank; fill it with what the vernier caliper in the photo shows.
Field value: 28.4 mm
